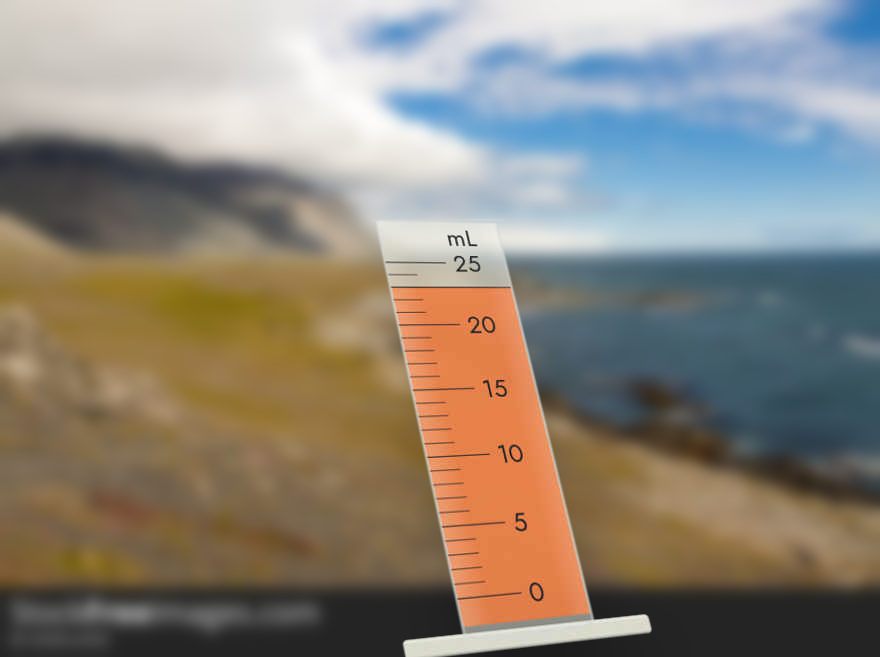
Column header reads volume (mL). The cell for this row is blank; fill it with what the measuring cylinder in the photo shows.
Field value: 23 mL
